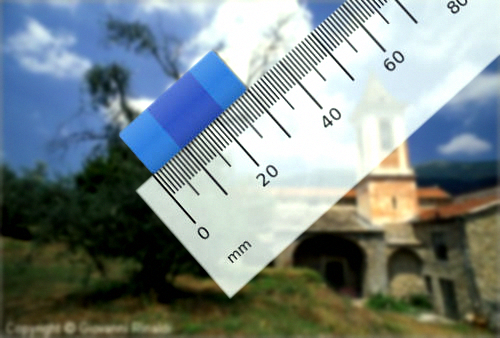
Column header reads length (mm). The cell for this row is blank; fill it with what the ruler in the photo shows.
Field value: 30 mm
